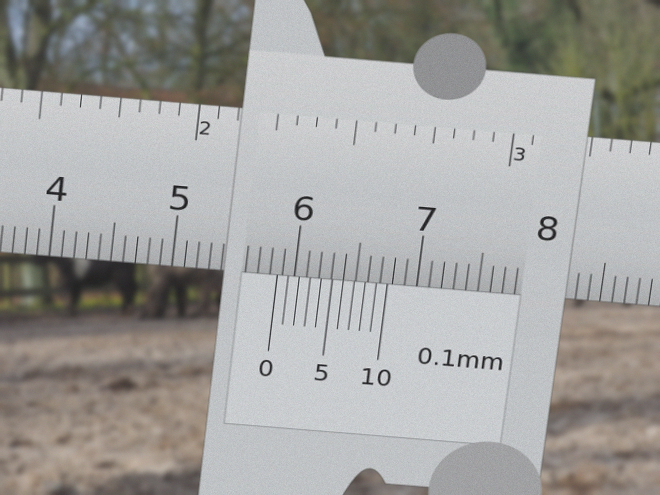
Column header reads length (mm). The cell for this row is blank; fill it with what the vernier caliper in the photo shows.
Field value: 58.6 mm
